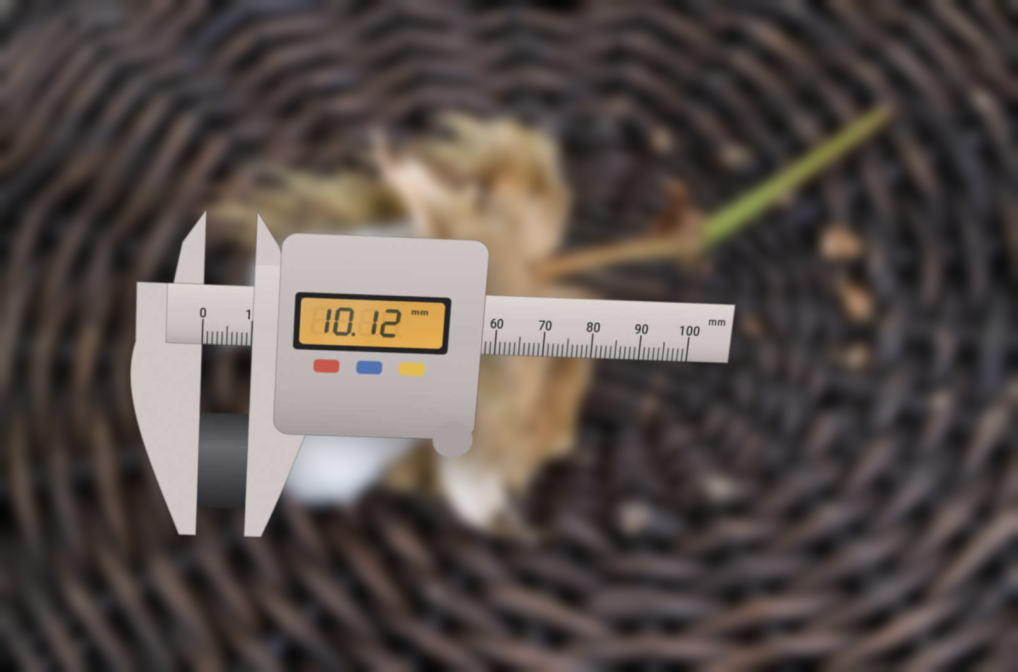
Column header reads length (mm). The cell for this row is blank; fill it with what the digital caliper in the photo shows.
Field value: 10.12 mm
